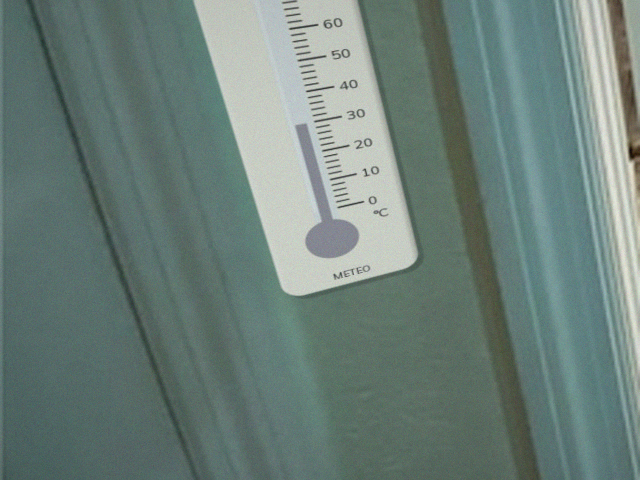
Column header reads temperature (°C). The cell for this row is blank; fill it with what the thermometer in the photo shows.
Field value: 30 °C
